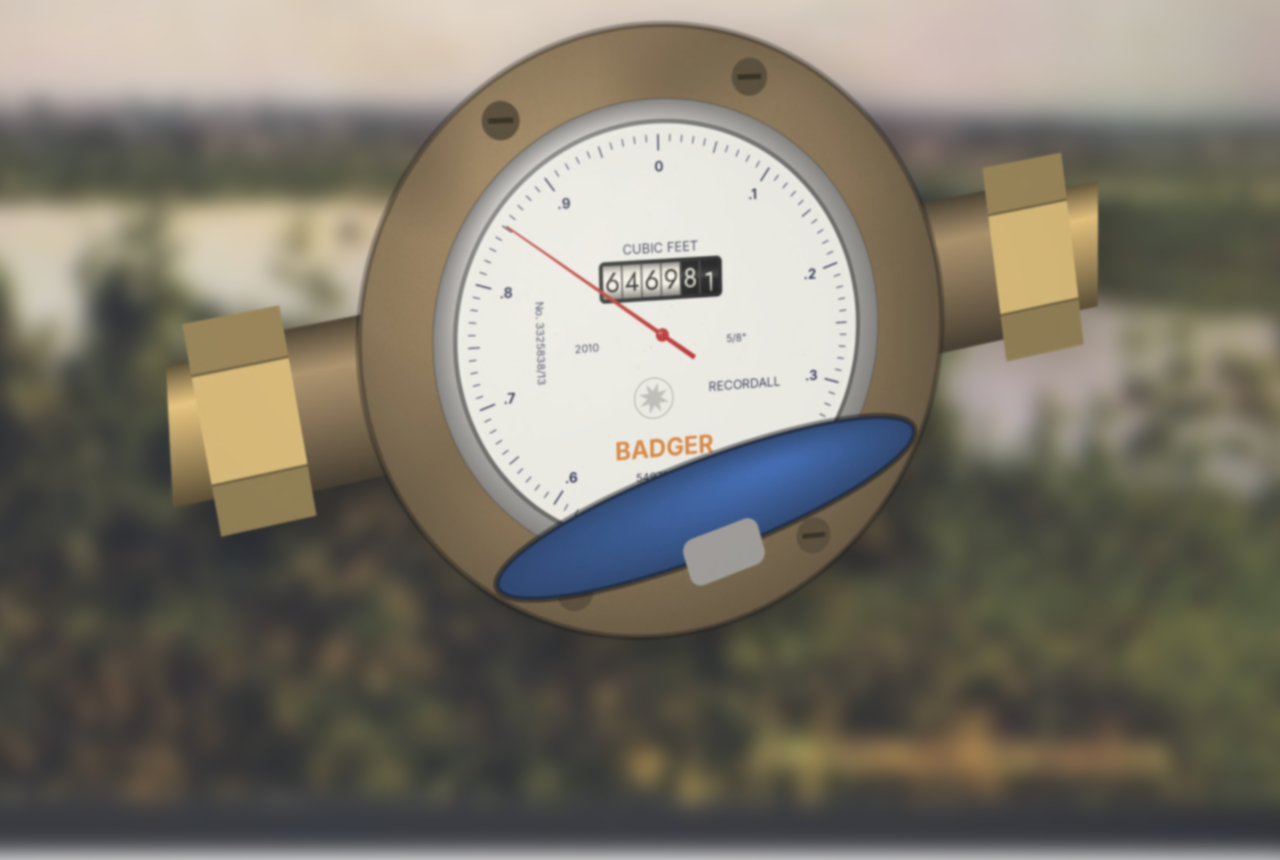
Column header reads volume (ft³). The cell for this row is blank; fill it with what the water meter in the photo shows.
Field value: 646980.85 ft³
